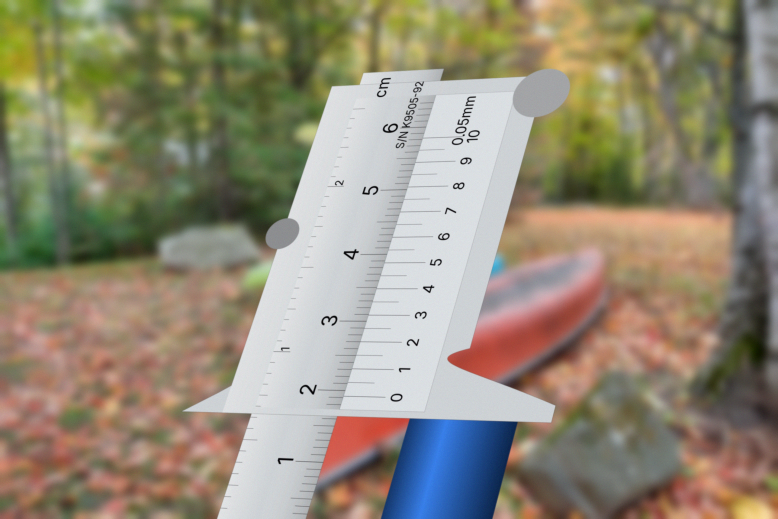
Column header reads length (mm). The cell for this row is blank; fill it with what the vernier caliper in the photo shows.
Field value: 19.2 mm
